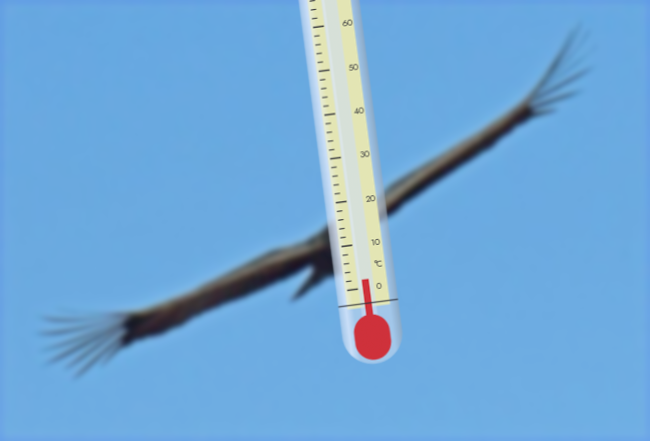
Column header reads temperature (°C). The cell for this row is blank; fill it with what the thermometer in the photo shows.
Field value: 2 °C
